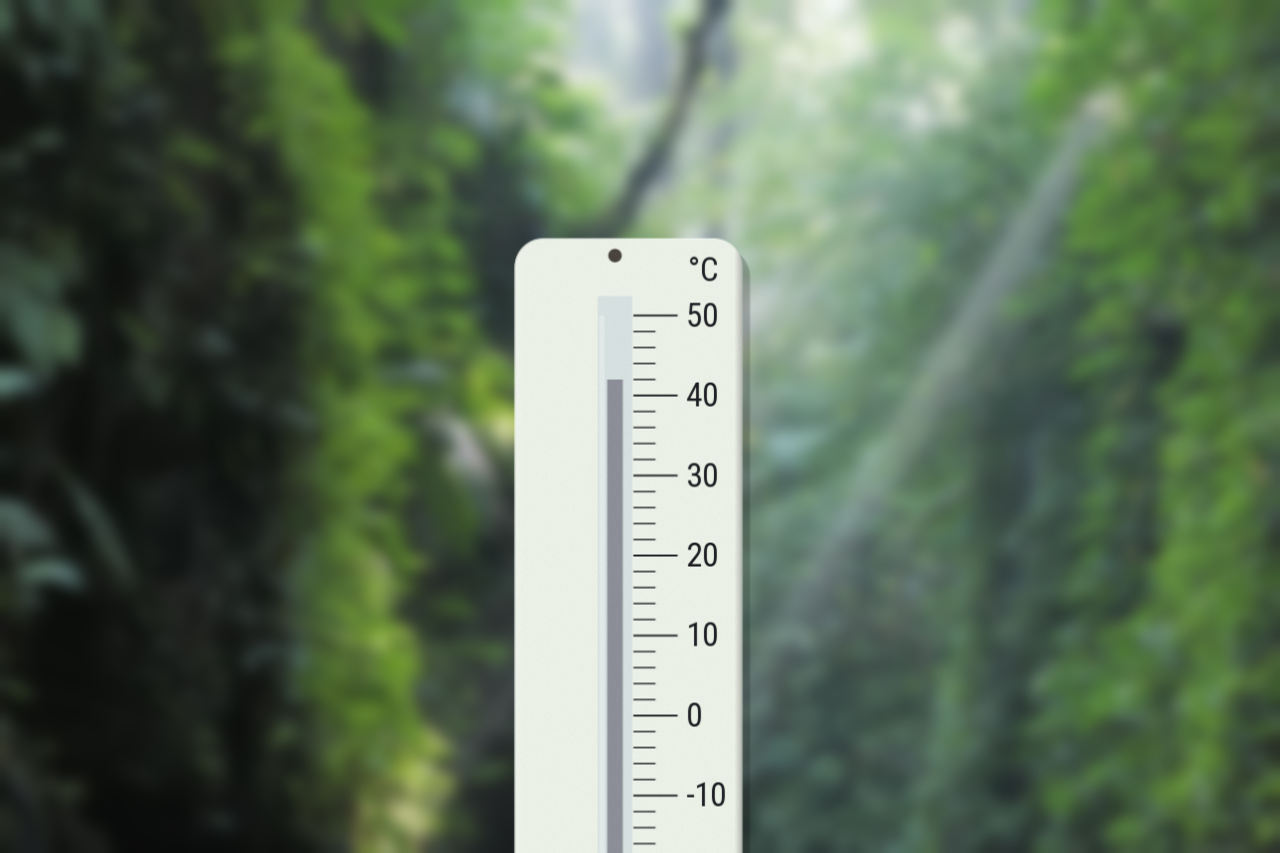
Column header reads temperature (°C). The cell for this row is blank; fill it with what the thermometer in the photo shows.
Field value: 42 °C
